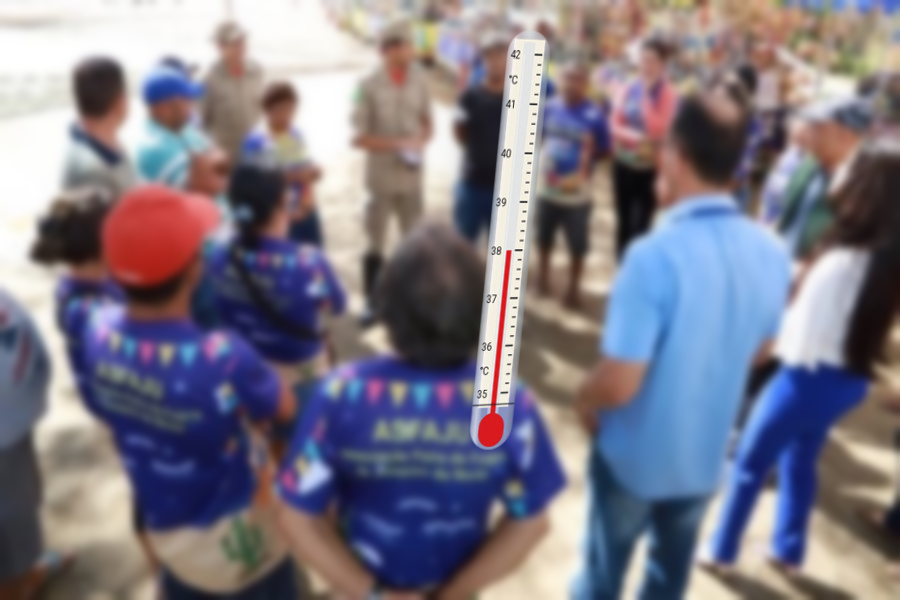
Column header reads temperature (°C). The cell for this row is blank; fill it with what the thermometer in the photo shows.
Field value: 38 °C
